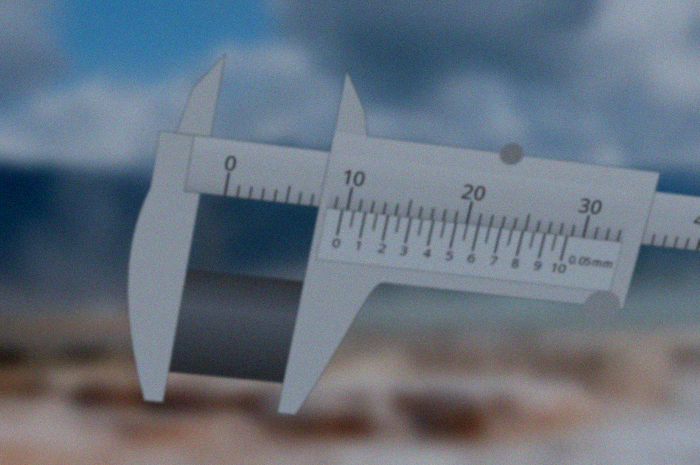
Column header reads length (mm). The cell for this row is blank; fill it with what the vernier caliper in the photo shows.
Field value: 9.6 mm
